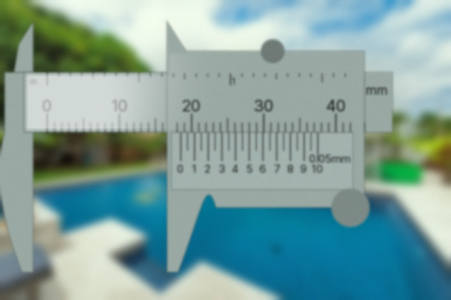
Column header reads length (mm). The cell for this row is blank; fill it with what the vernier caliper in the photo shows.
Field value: 18.5 mm
